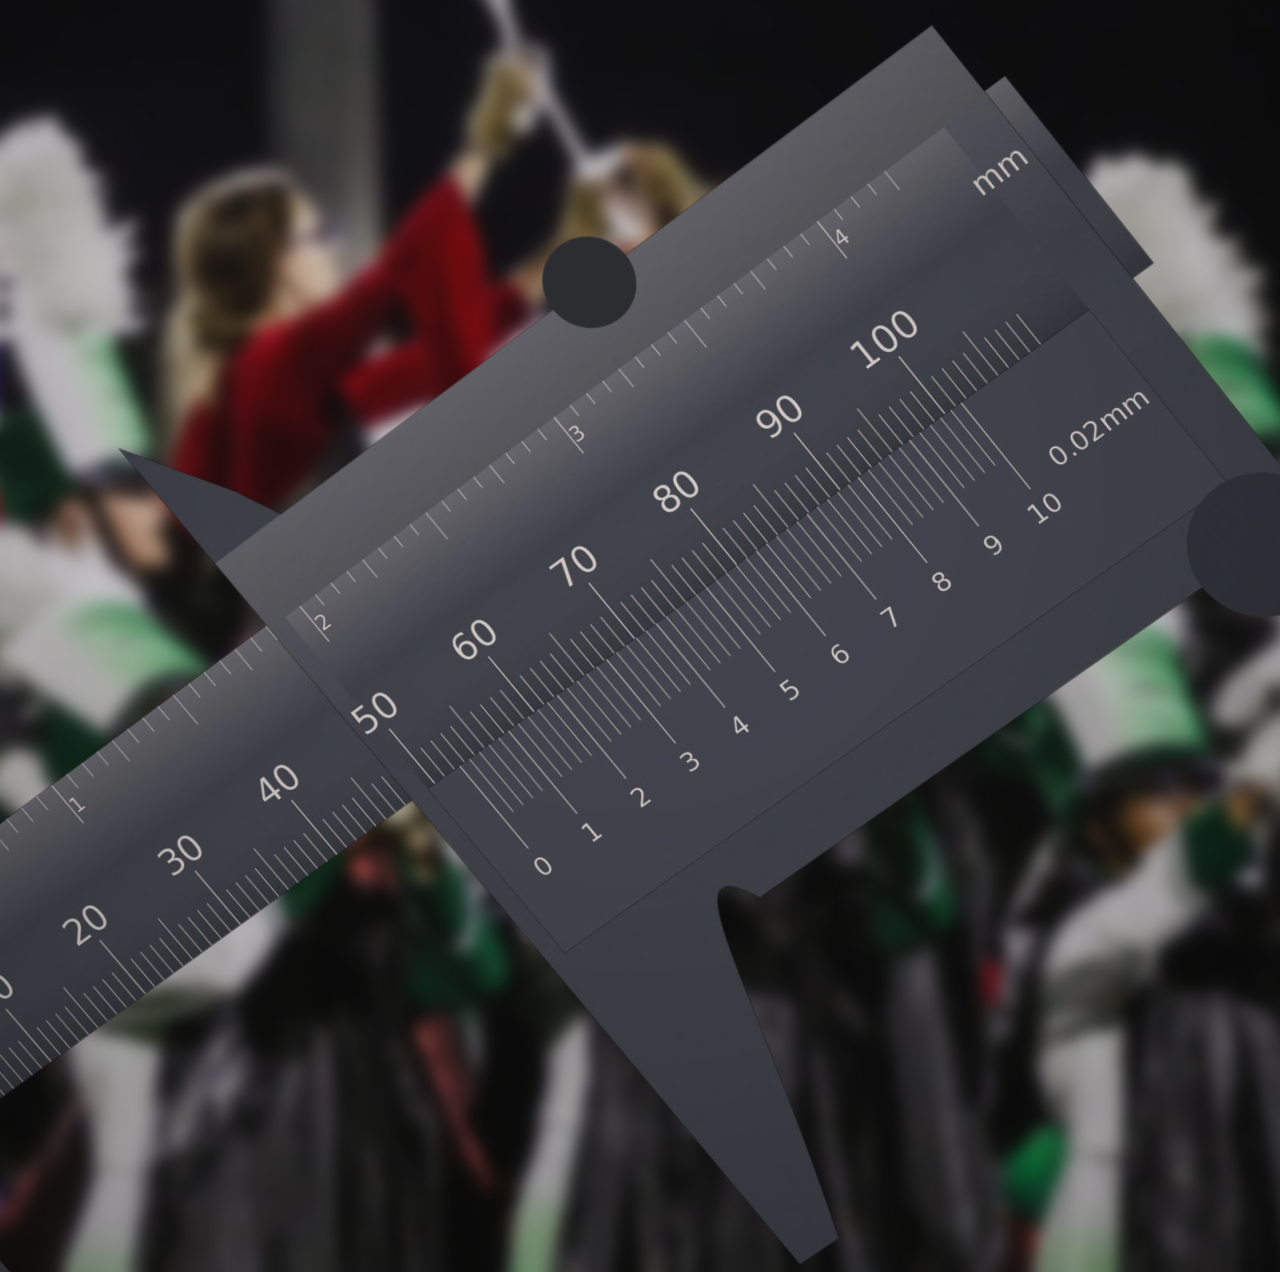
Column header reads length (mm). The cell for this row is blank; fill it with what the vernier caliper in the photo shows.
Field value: 52.5 mm
